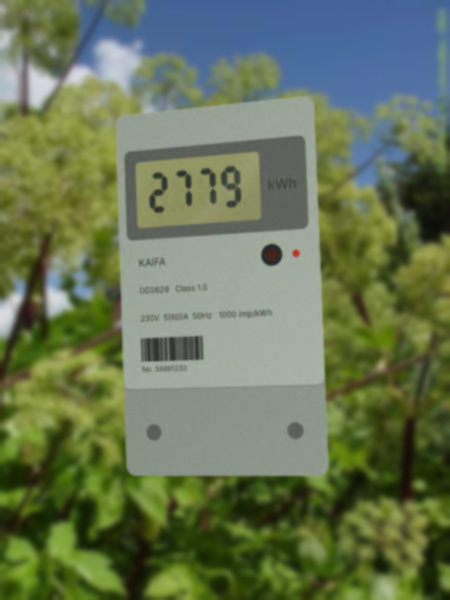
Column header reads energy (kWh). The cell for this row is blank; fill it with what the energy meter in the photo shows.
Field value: 2779 kWh
